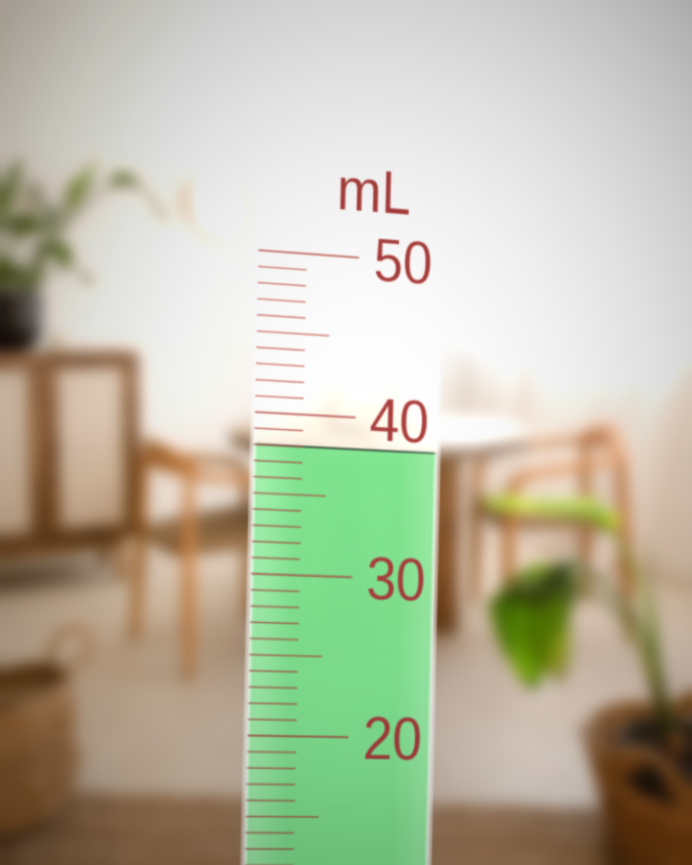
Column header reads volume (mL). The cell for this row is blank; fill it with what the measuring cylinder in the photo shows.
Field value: 38 mL
